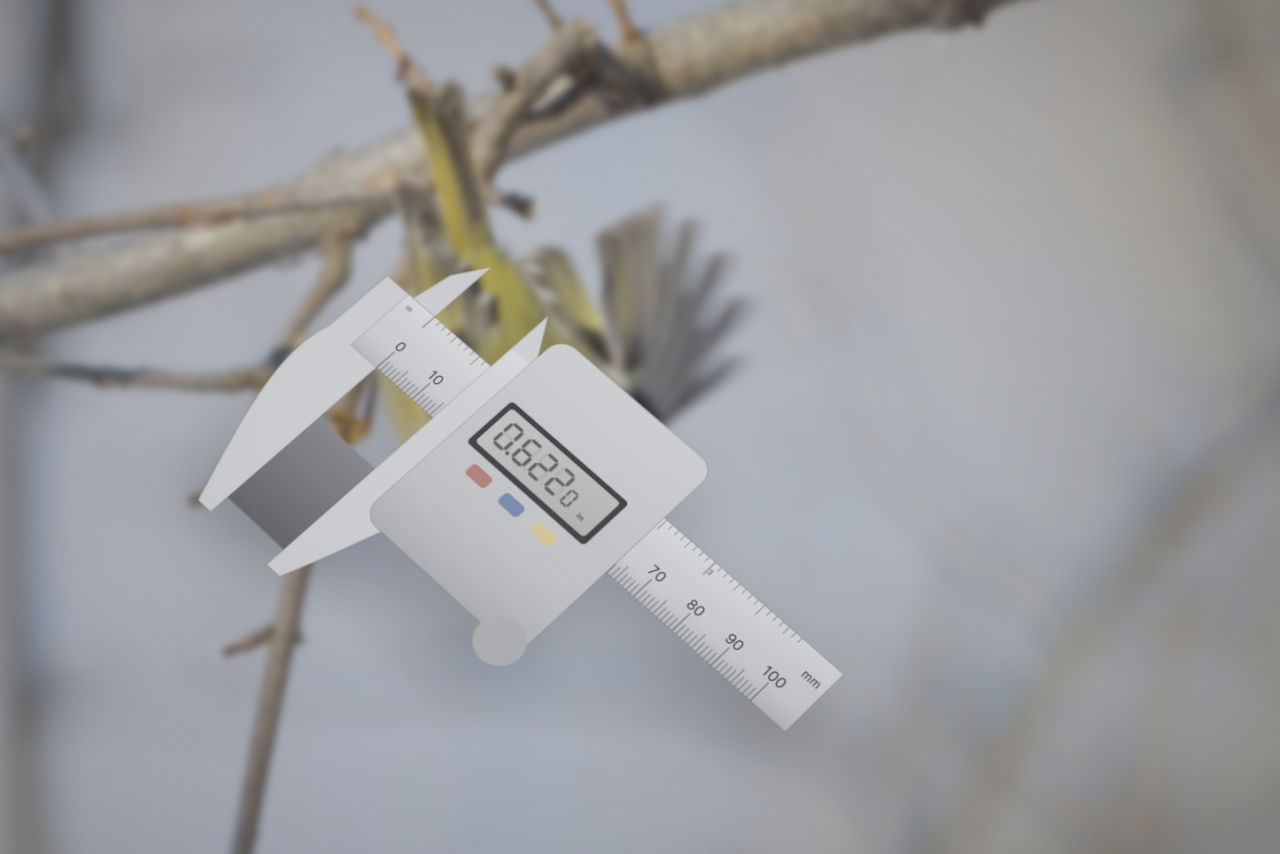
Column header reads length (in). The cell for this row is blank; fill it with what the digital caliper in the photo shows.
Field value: 0.6220 in
